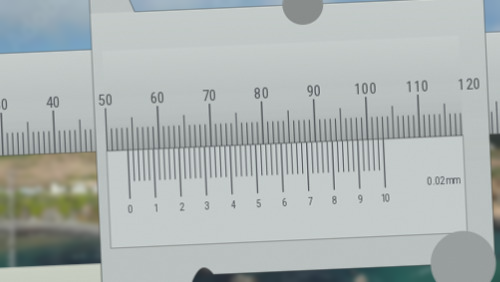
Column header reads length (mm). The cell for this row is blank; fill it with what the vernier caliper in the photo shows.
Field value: 54.0 mm
